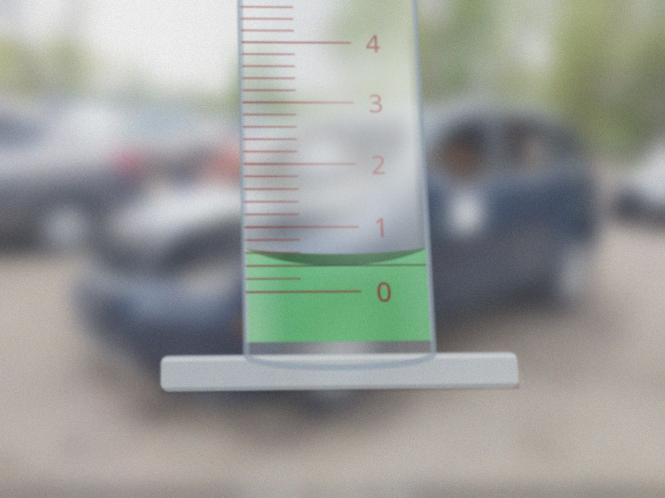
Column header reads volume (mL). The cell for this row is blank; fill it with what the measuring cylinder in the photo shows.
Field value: 0.4 mL
